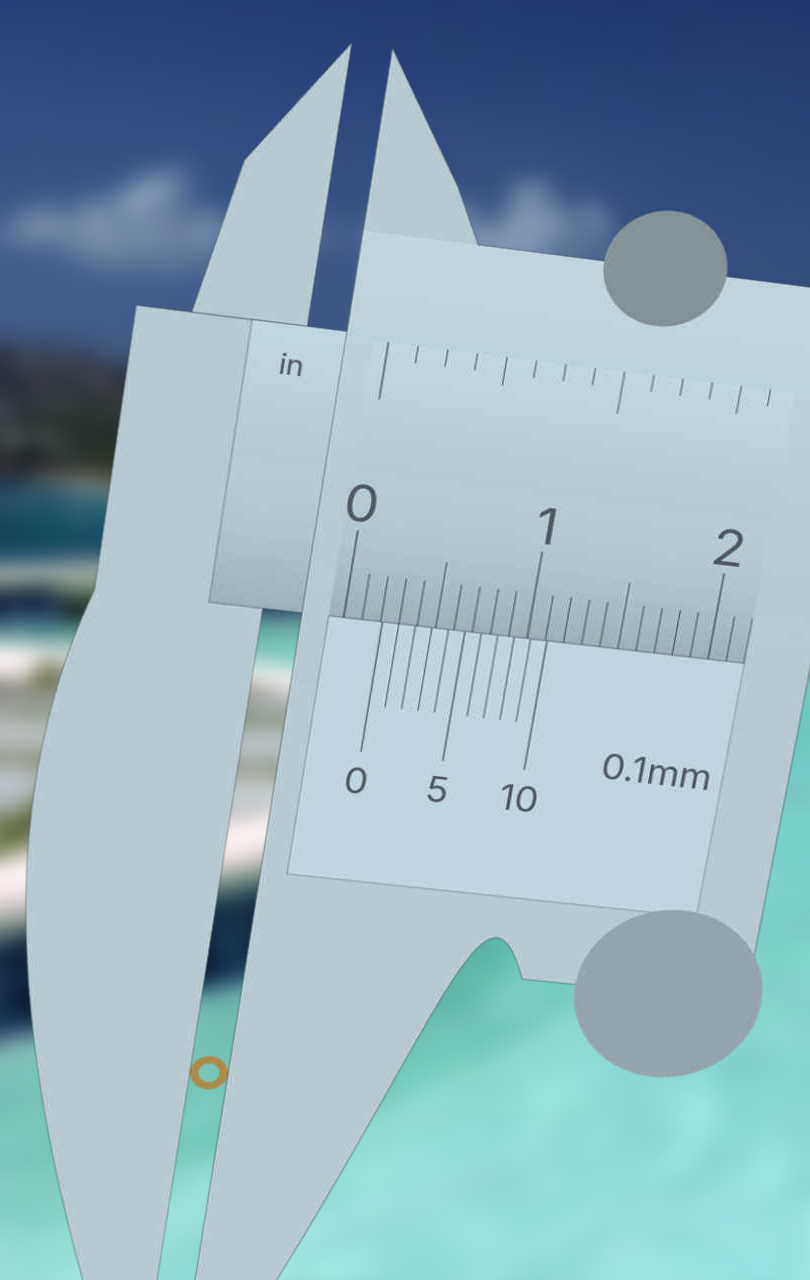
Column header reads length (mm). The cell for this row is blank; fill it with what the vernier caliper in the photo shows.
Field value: 2.1 mm
